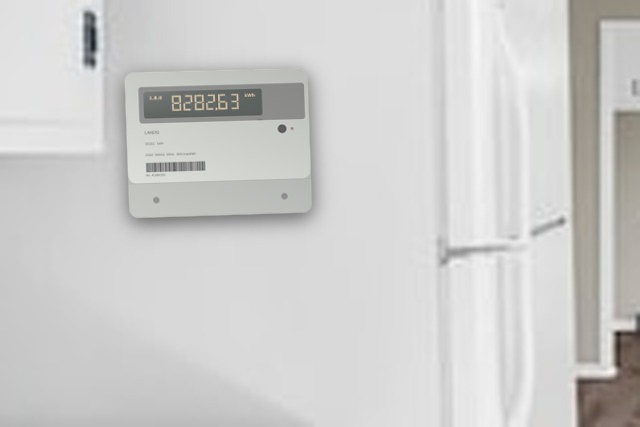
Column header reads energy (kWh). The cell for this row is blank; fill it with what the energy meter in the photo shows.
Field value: 8282.63 kWh
